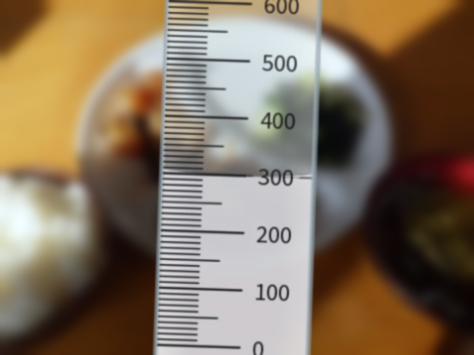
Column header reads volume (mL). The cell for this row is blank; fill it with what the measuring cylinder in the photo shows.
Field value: 300 mL
